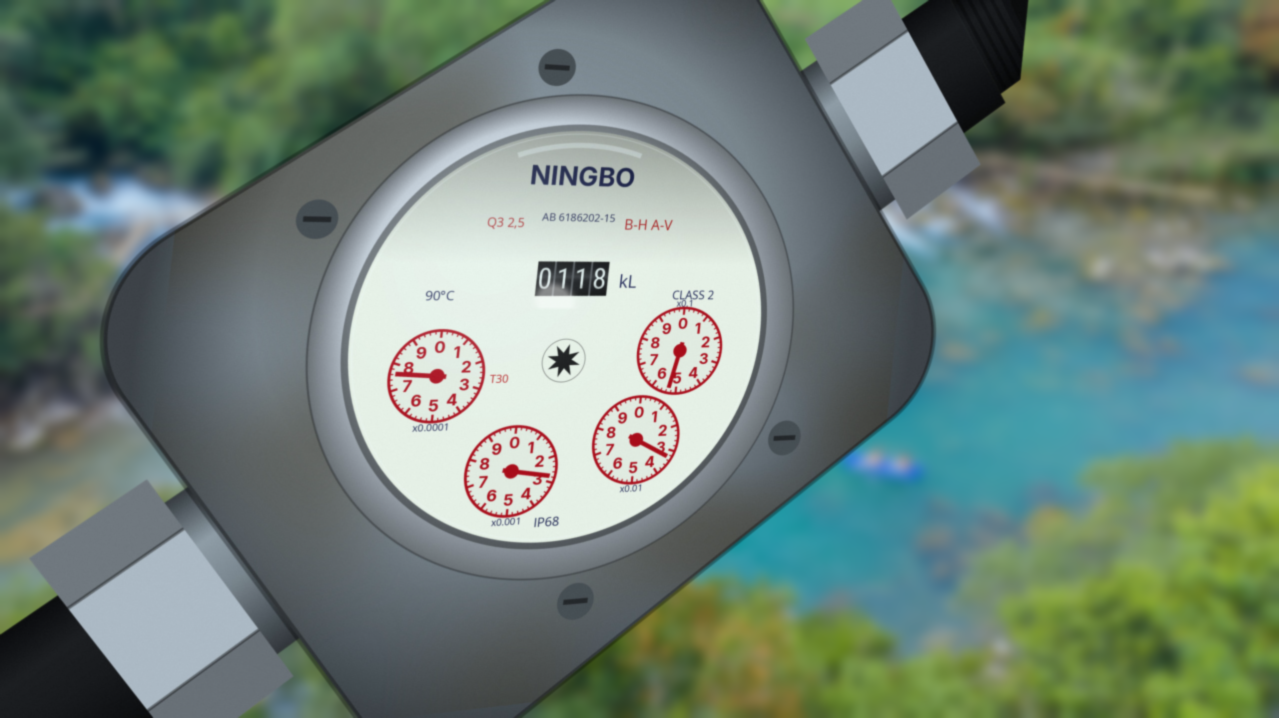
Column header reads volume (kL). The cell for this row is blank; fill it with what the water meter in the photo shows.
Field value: 118.5327 kL
